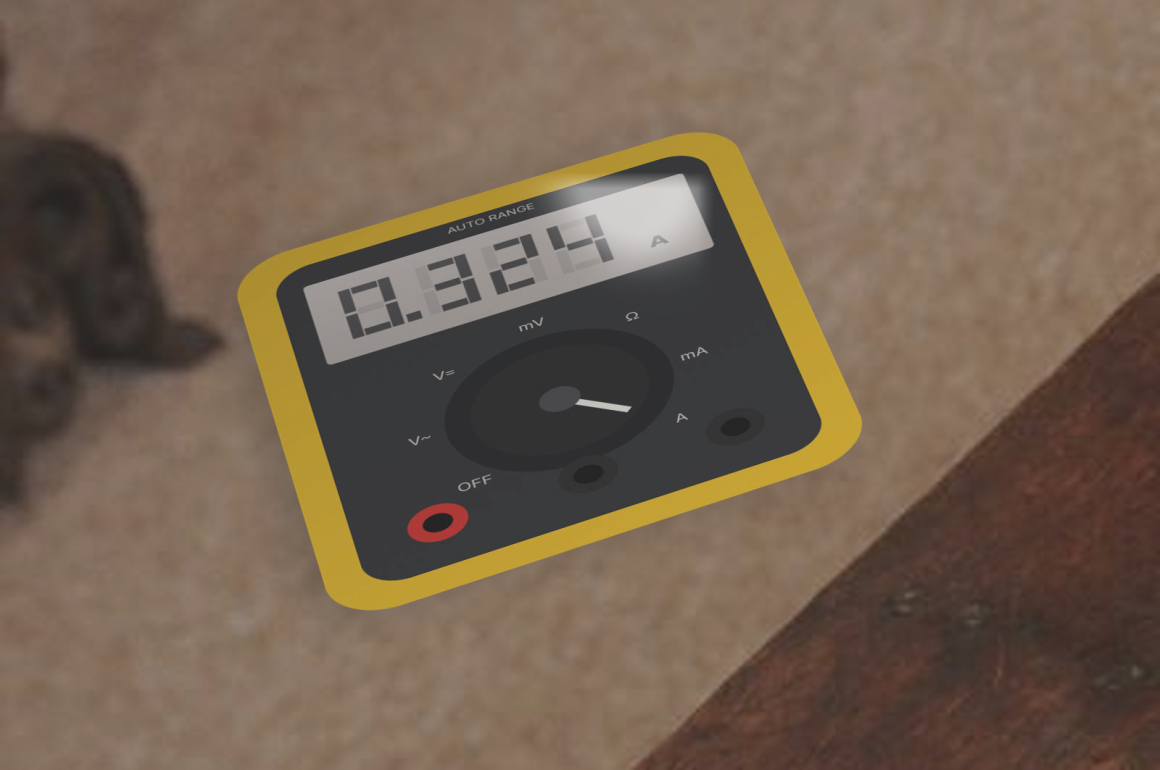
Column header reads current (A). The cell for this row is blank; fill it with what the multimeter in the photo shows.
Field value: 0.324 A
